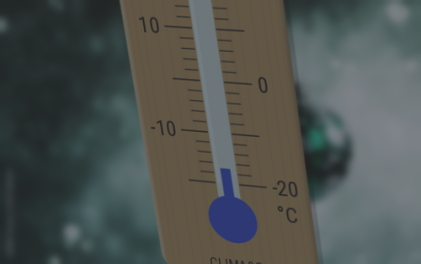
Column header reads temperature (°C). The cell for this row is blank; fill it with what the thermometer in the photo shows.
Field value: -17 °C
